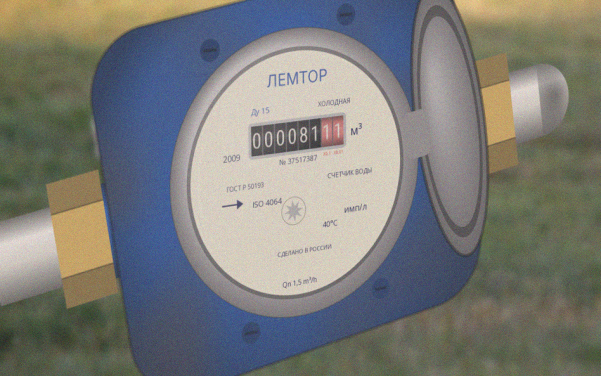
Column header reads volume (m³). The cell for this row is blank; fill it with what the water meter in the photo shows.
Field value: 81.11 m³
